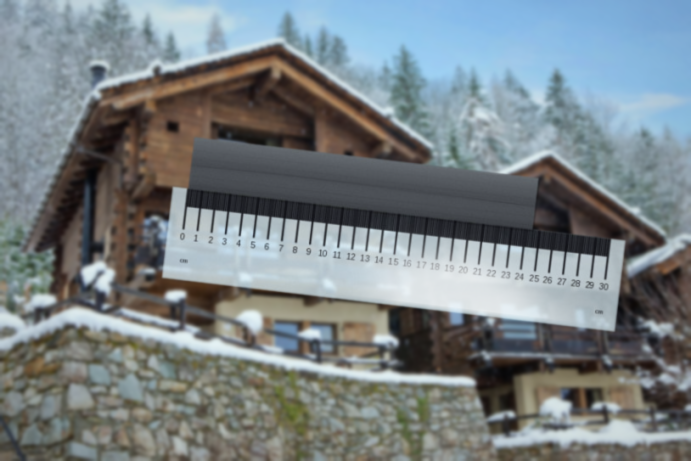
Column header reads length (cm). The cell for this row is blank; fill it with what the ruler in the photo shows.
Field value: 24.5 cm
